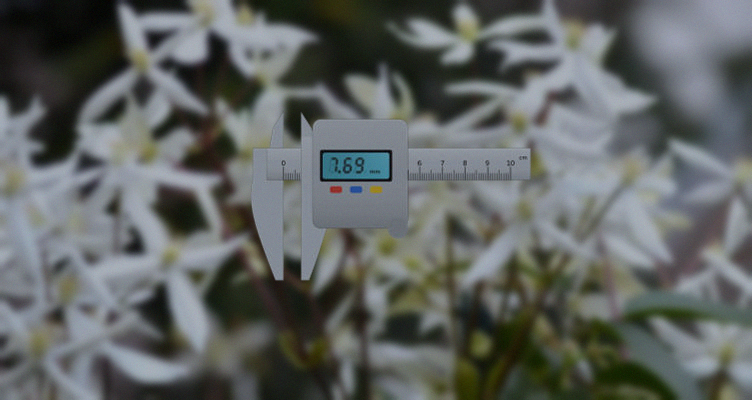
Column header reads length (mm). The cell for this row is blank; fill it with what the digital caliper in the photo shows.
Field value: 7.69 mm
